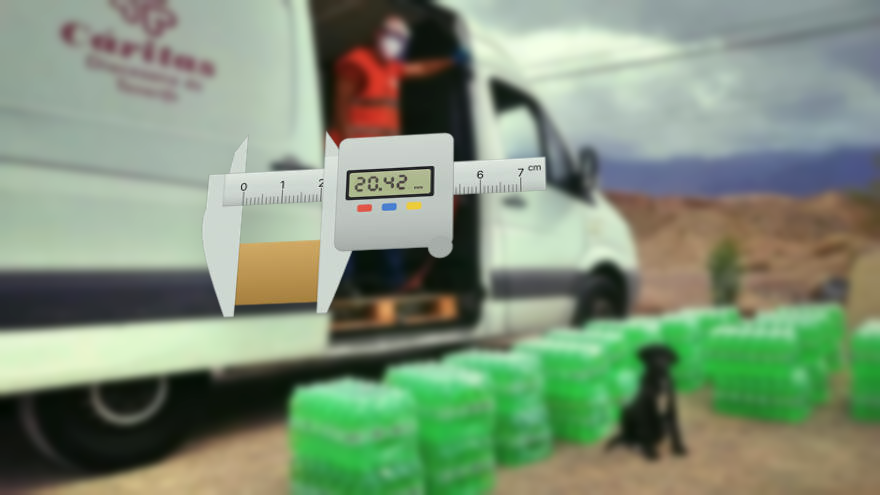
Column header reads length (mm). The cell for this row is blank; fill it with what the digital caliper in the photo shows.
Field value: 20.42 mm
